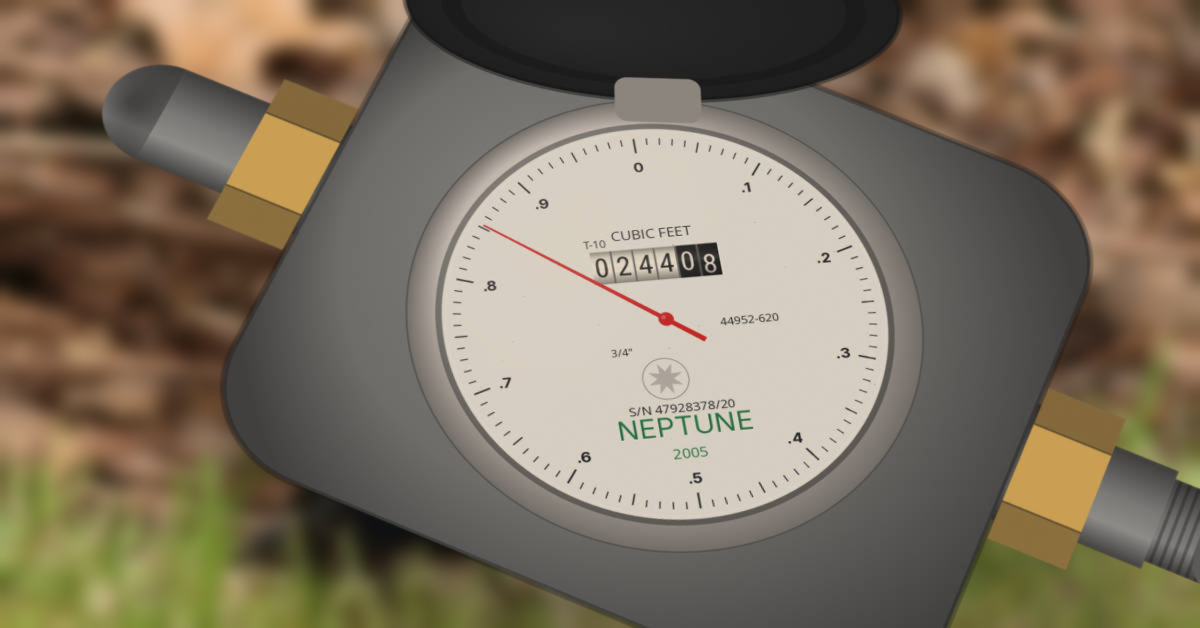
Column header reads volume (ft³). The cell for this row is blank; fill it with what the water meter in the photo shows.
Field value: 24407.85 ft³
